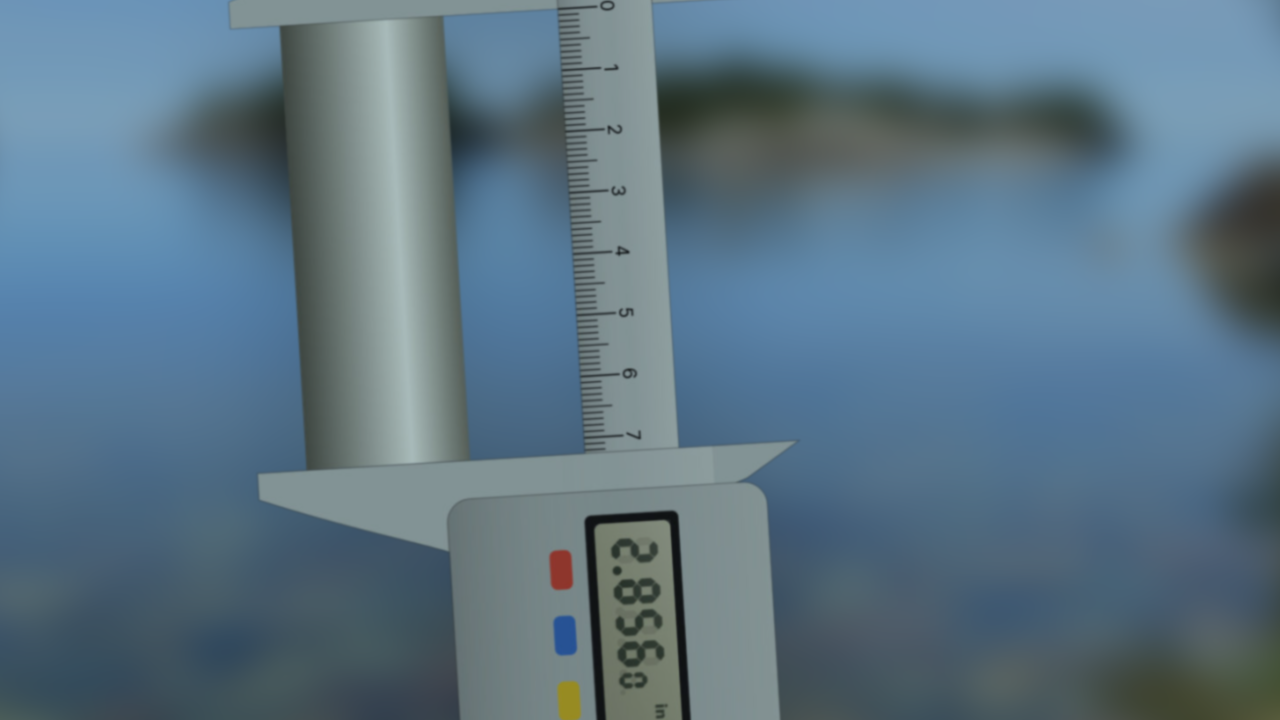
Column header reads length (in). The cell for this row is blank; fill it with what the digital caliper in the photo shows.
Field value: 2.8560 in
